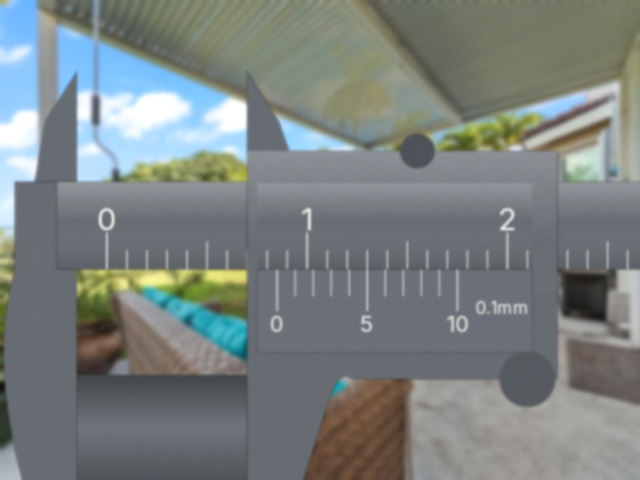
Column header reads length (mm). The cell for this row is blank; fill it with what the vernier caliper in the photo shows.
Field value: 8.5 mm
